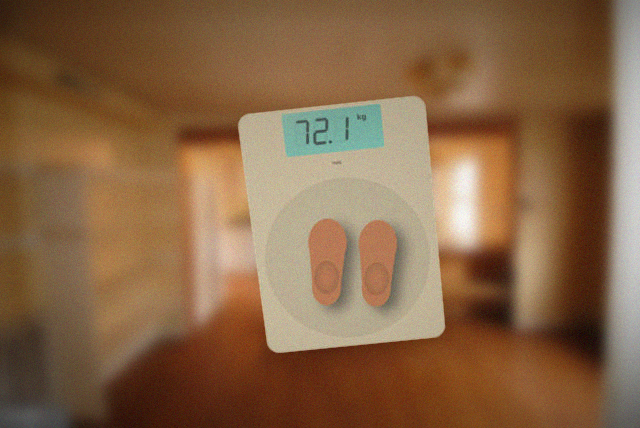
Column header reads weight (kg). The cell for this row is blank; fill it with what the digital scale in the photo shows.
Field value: 72.1 kg
